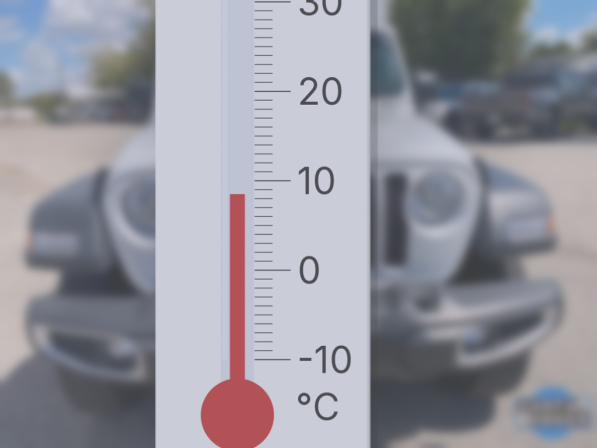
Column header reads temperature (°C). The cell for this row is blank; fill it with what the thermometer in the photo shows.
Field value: 8.5 °C
